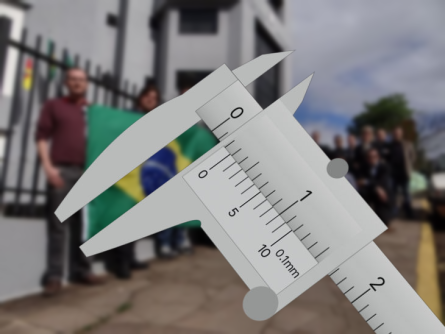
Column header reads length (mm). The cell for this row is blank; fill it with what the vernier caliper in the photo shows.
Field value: 2.8 mm
